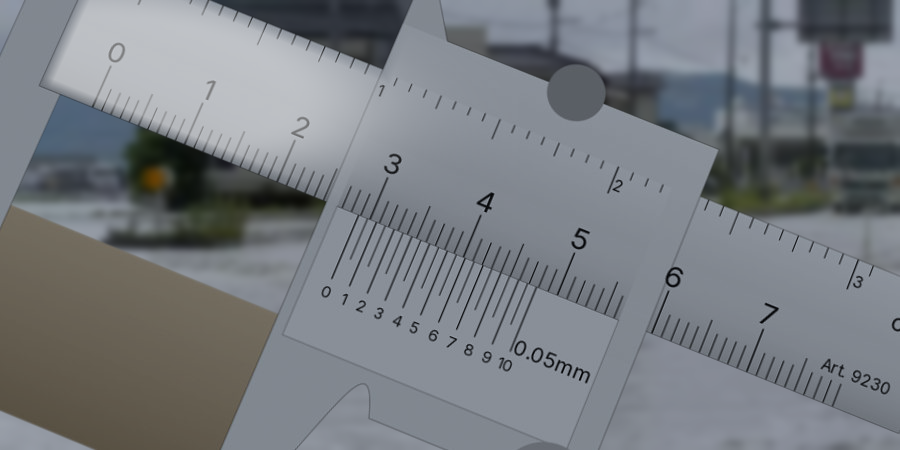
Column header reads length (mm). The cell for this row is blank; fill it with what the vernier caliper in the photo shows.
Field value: 28.8 mm
